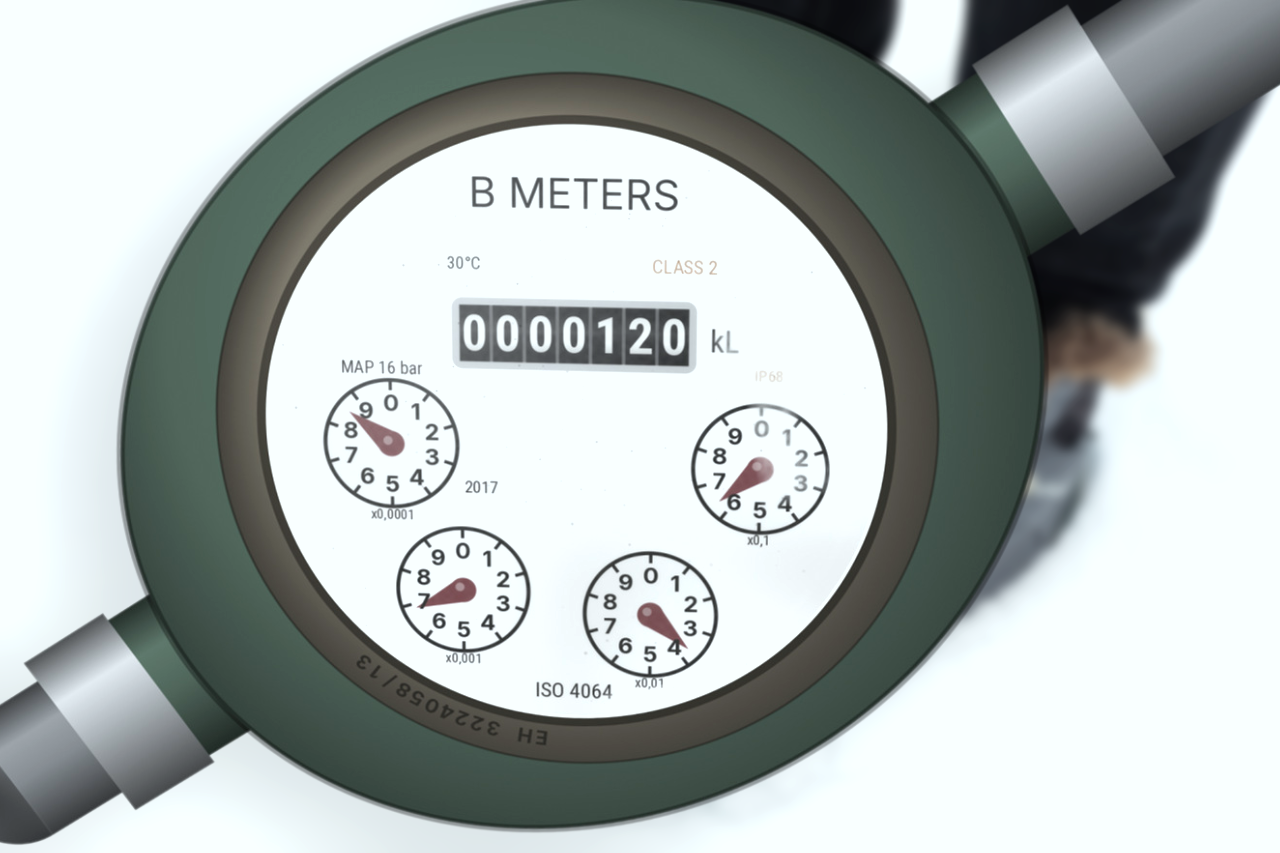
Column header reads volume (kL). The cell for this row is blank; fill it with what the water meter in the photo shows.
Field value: 120.6368 kL
